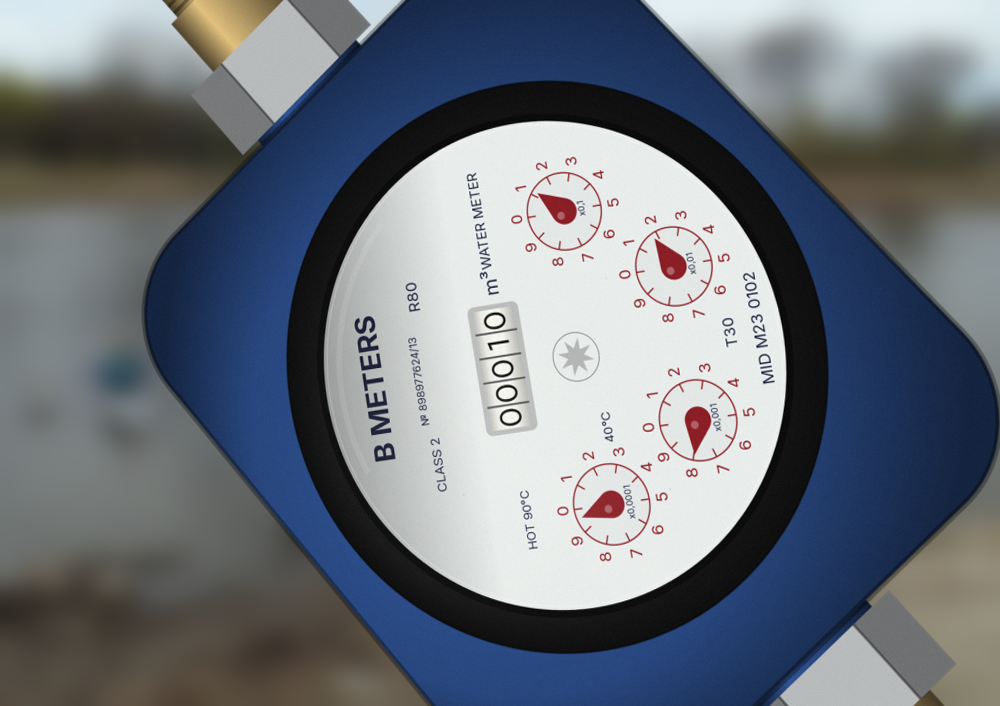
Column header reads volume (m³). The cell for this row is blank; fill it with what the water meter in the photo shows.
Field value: 10.1179 m³
